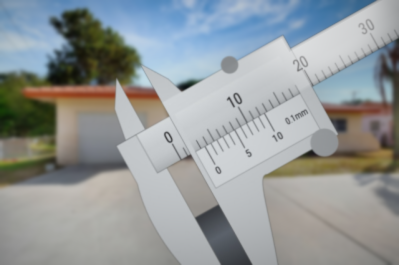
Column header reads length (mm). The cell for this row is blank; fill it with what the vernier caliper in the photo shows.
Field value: 3.6 mm
